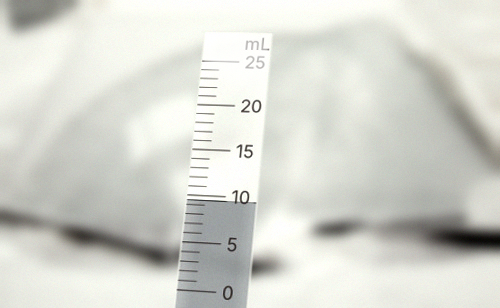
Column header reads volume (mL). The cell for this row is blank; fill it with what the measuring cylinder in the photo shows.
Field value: 9.5 mL
